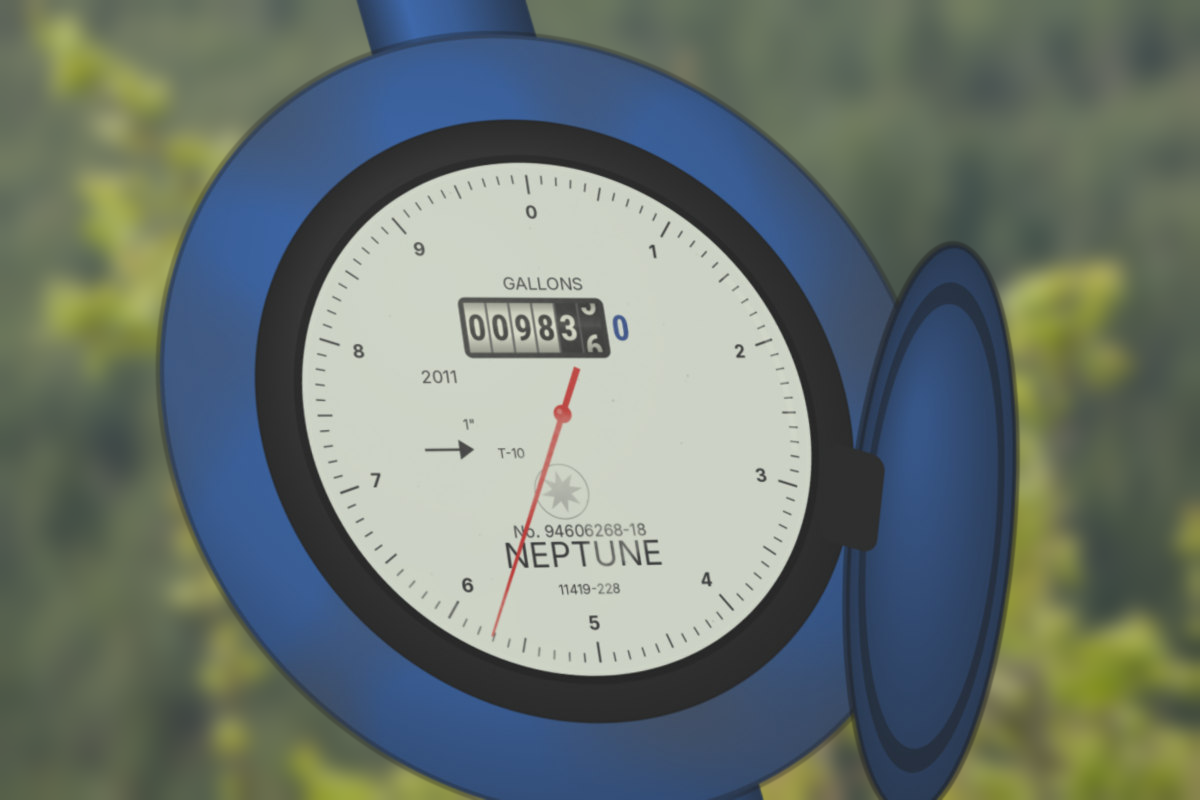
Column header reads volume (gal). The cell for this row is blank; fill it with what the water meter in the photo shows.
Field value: 98355.7 gal
